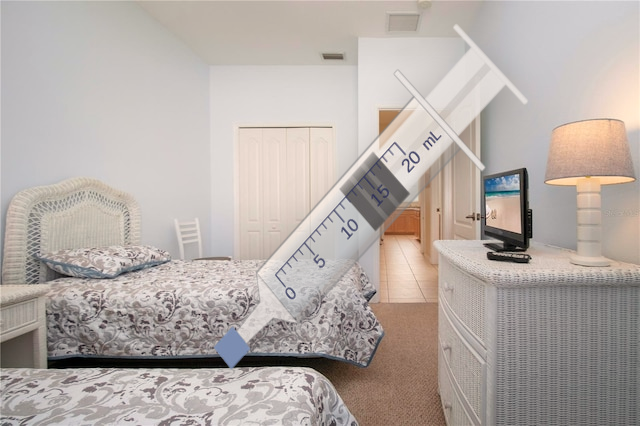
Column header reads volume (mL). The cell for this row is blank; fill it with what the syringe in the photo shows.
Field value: 12 mL
